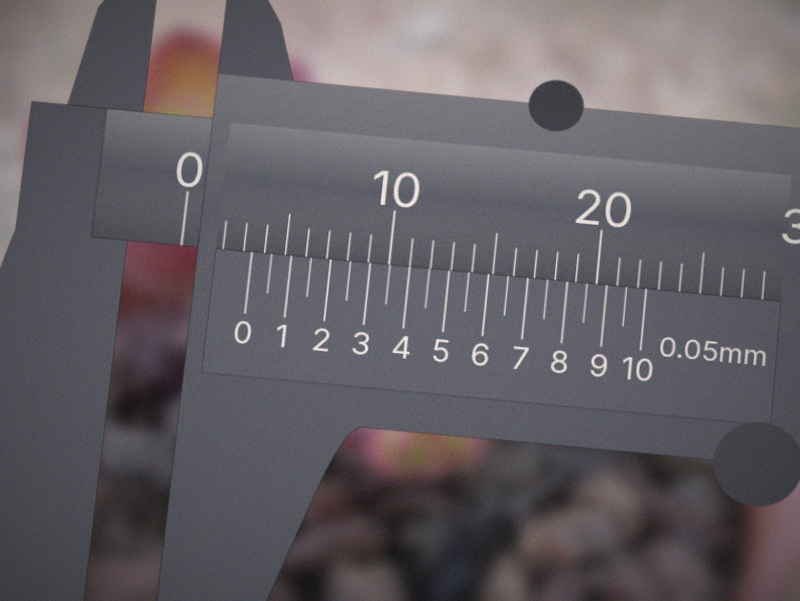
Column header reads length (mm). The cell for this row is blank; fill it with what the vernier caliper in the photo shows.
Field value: 3.4 mm
